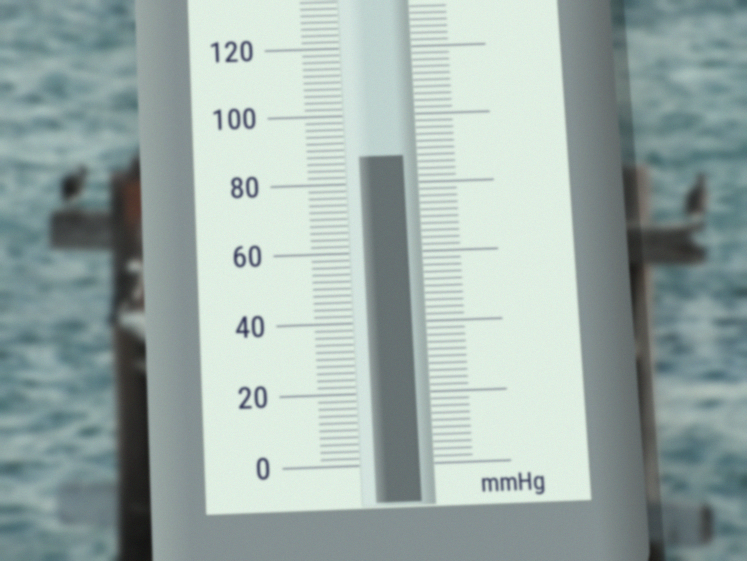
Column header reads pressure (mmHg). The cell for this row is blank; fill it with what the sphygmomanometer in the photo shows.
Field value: 88 mmHg
